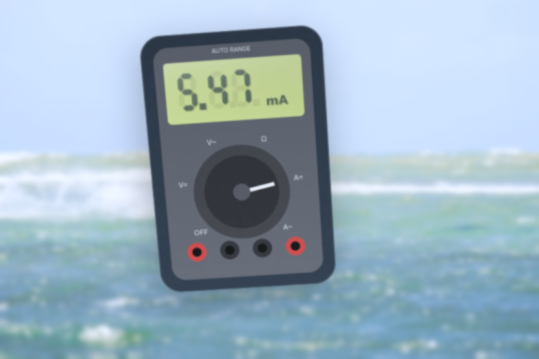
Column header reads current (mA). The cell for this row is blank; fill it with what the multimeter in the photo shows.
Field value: 5.47 mA
